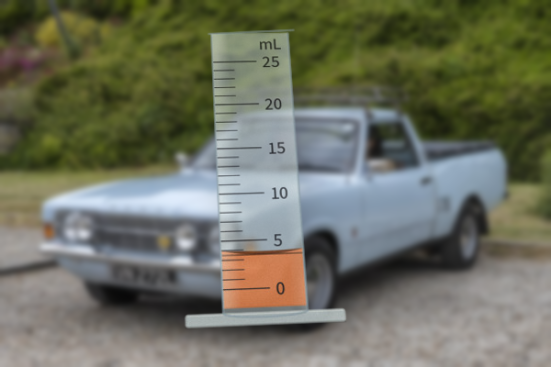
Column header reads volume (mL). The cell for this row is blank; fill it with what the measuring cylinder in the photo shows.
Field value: 3.5 mL
